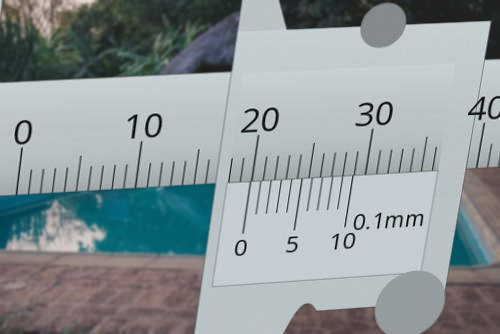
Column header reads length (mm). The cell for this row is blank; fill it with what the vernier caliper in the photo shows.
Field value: 19.9 mm
